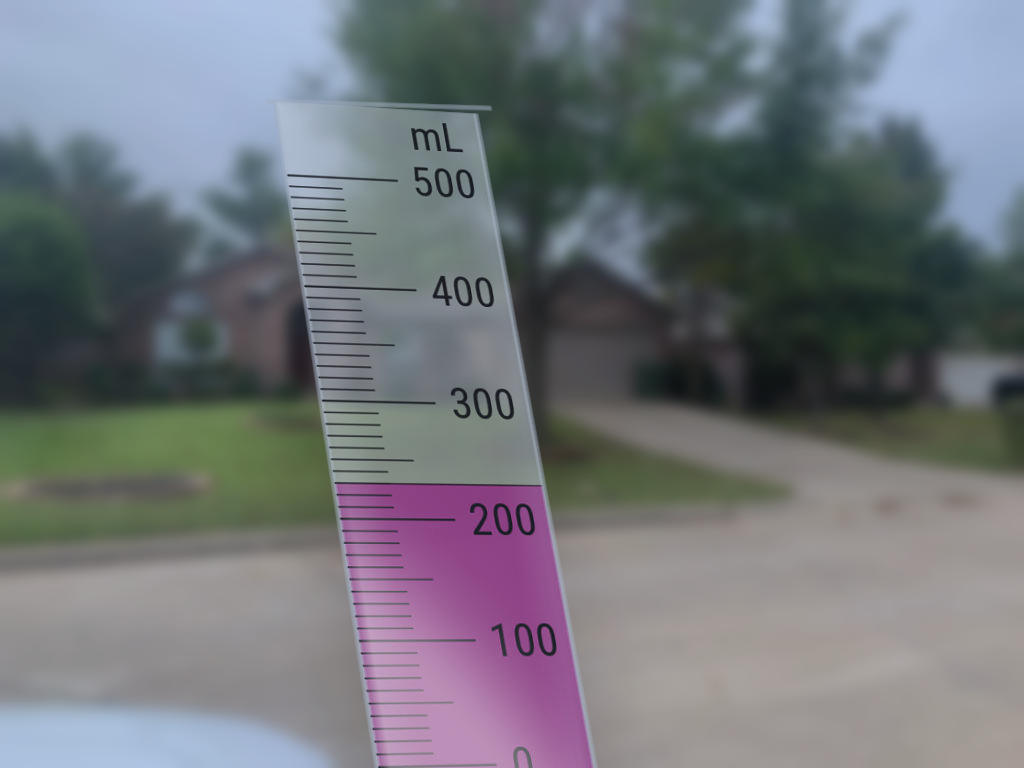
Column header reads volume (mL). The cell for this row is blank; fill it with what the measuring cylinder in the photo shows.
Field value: 230 mL
